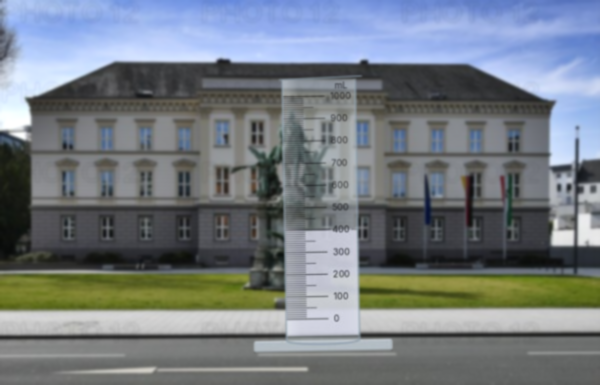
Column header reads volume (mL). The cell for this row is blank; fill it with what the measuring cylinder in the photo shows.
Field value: 400 mL
